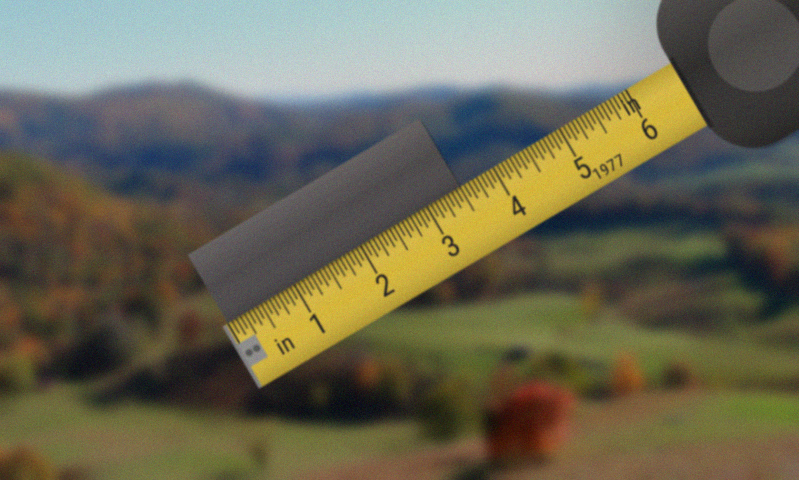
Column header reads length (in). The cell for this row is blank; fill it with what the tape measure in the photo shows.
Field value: 3.5 in
